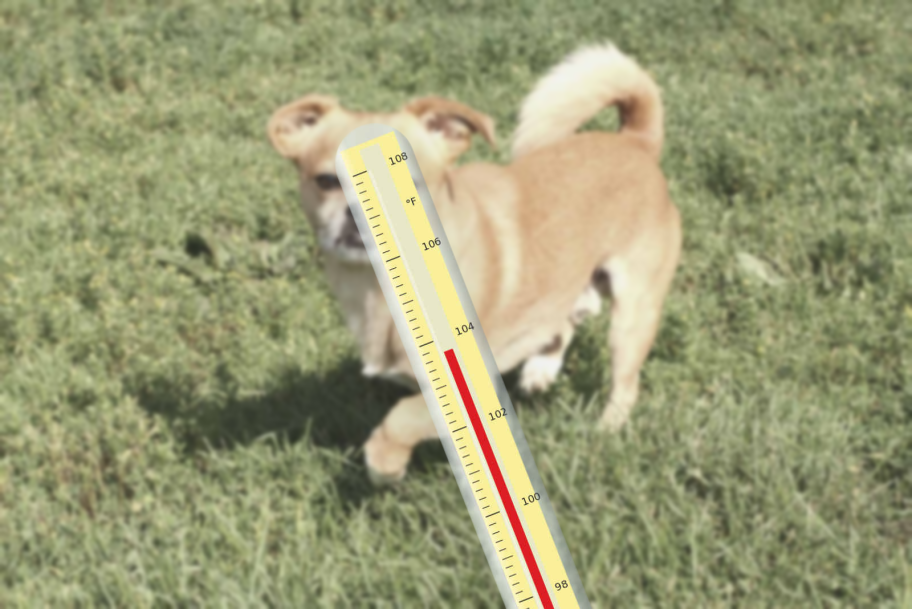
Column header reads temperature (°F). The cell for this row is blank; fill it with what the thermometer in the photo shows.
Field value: 103.7 °F
